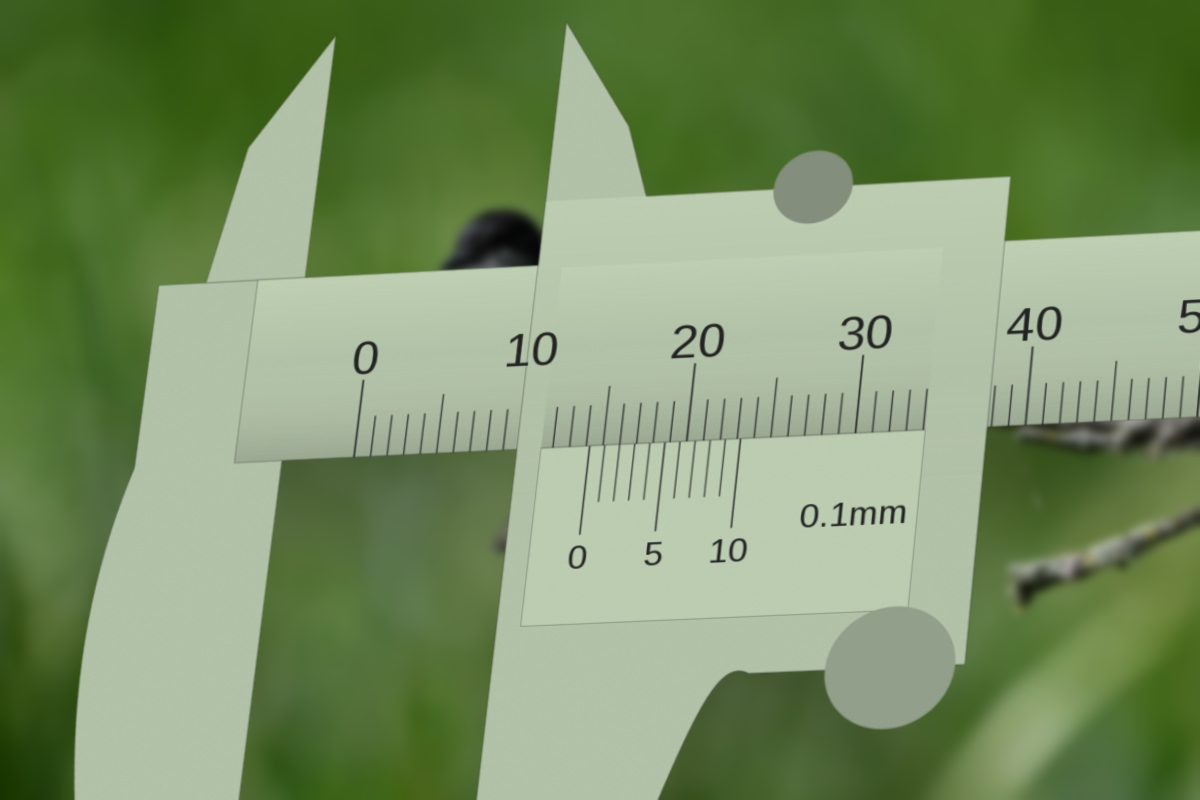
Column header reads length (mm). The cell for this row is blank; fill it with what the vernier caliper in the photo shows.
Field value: 14.2 mm
